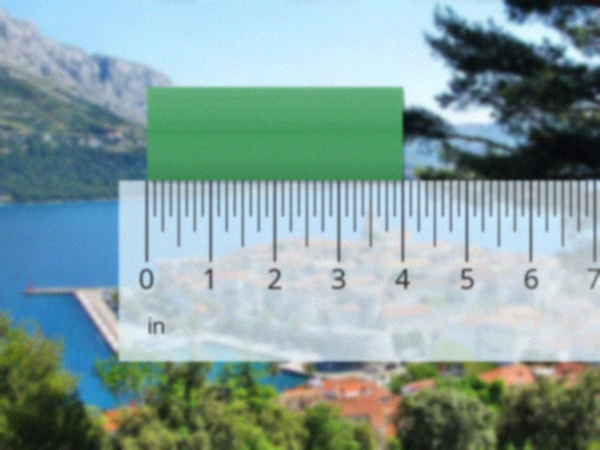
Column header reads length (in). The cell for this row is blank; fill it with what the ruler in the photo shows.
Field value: 4 in
